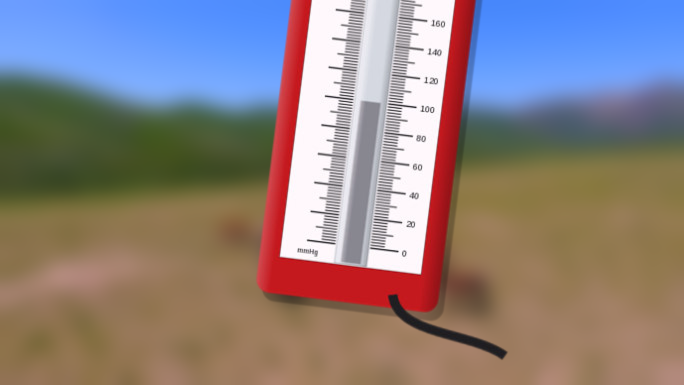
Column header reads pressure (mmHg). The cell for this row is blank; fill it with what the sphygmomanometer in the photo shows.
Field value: 100 mmHg
